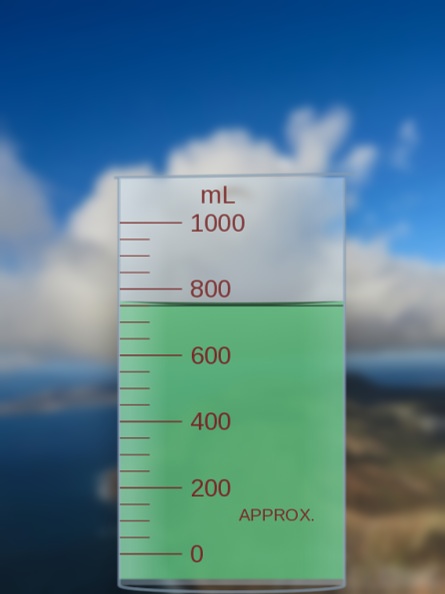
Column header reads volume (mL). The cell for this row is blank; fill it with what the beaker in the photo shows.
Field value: 750 mL
